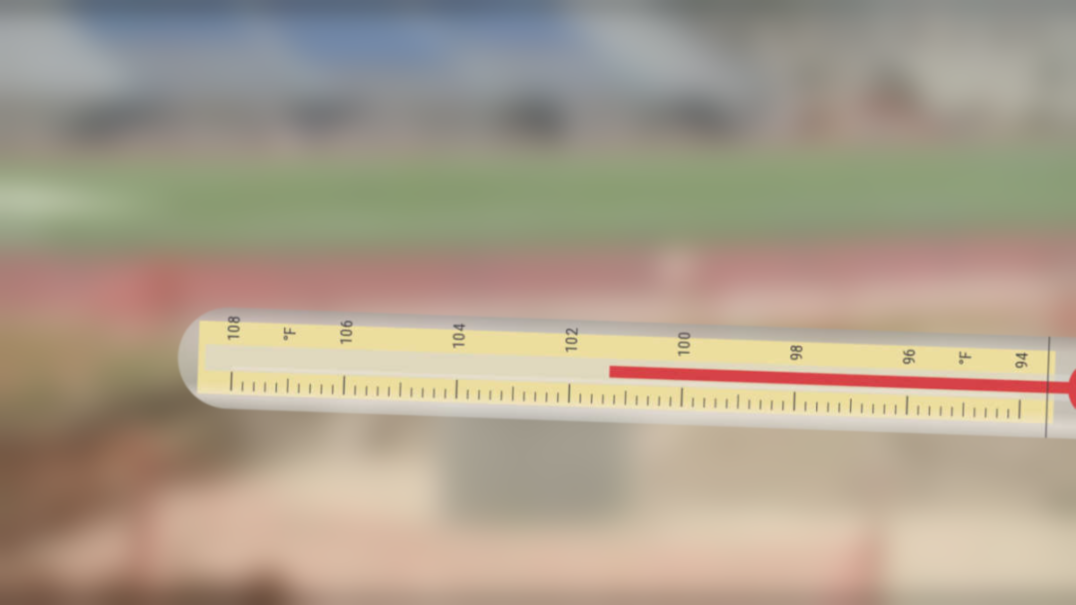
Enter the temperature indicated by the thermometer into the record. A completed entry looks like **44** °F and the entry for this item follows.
**101.3** °F
